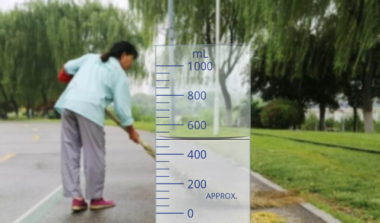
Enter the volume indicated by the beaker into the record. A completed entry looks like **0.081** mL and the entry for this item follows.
**500** mL
